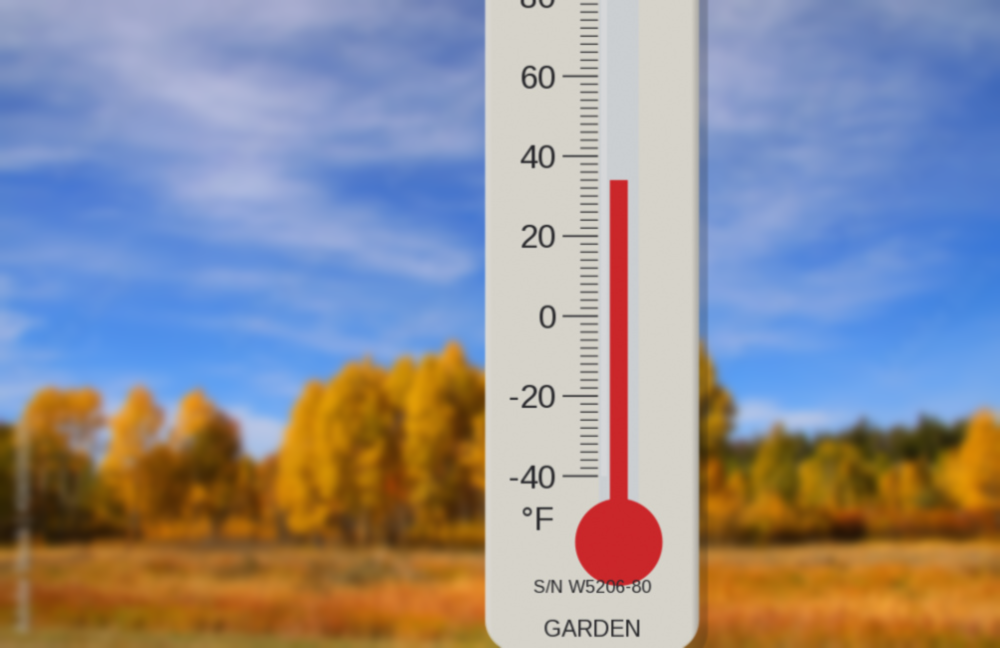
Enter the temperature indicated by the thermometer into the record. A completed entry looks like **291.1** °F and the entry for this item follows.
**34** °F
